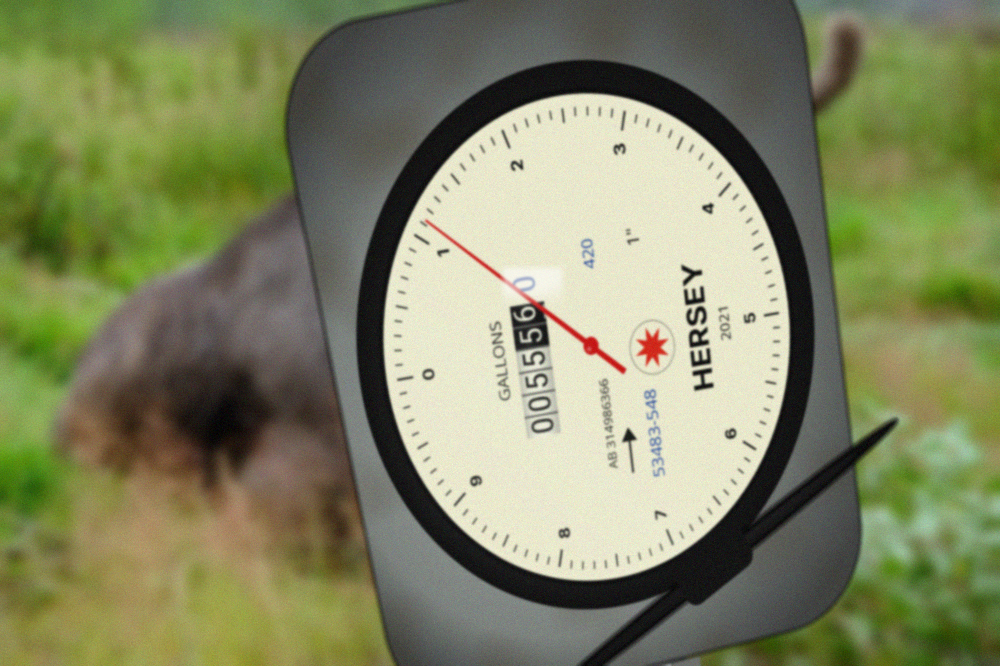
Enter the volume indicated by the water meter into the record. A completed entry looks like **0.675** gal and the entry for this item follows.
**55561.1** gal
